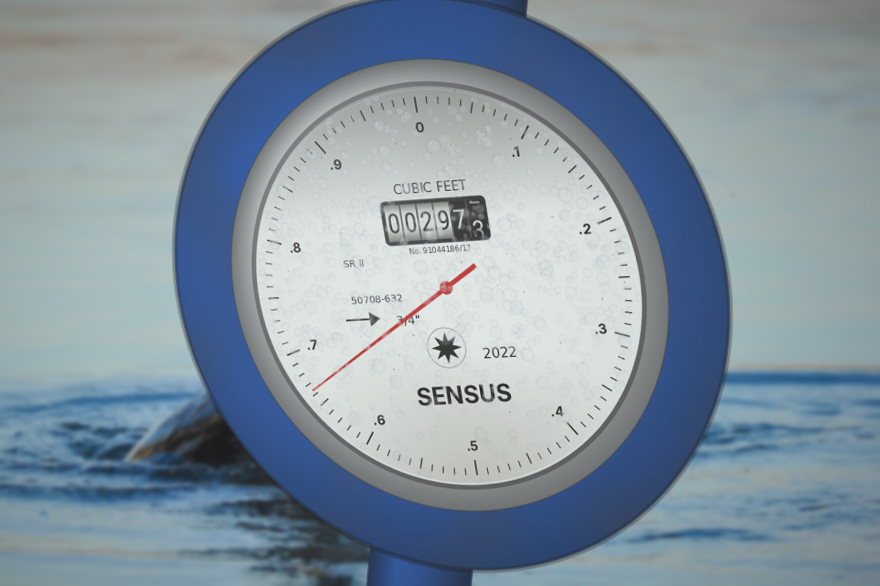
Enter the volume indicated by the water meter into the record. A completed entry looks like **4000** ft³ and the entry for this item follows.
**2972.66** ft³
